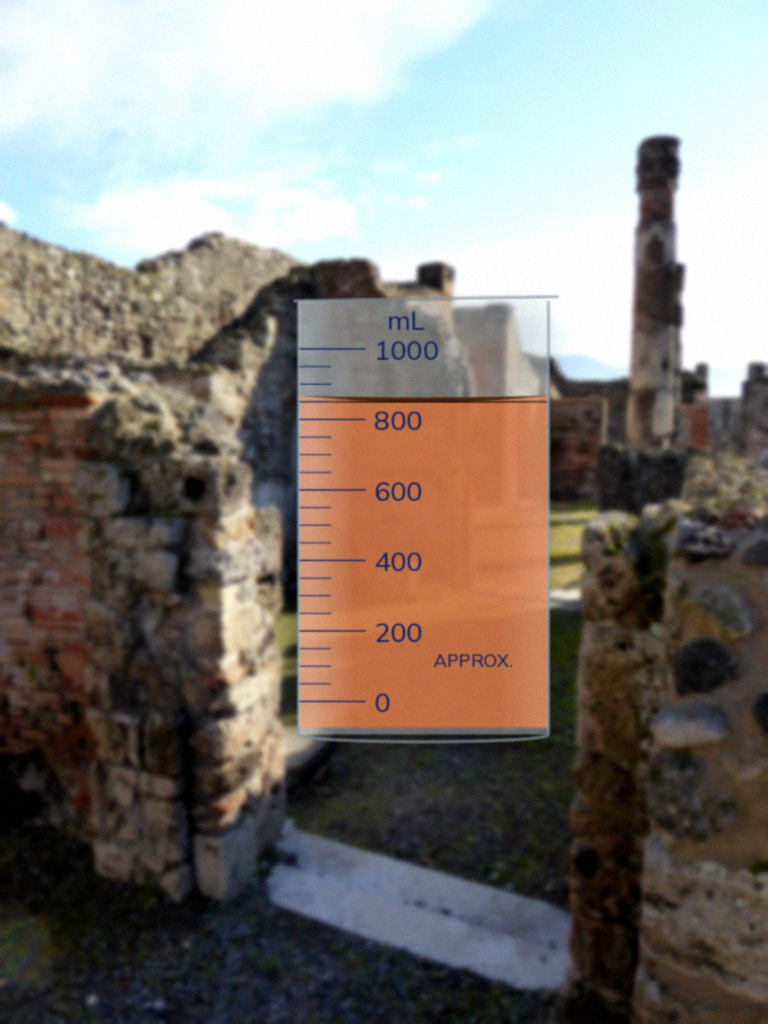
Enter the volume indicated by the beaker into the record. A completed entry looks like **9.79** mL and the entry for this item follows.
**850** mL
